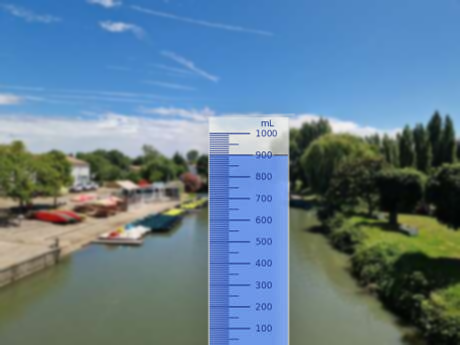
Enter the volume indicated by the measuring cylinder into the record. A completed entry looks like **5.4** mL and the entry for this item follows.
**900** mL
